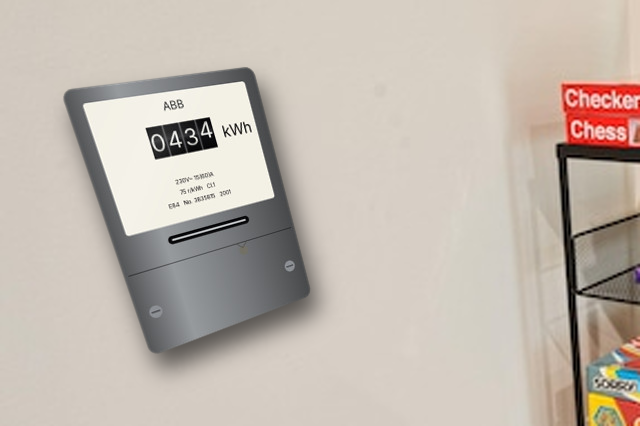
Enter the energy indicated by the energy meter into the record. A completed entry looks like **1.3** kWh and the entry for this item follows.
**434** kWh
